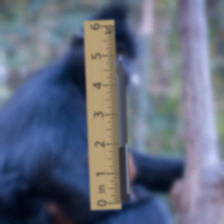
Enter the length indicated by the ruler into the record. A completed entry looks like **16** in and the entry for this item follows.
**5** in
